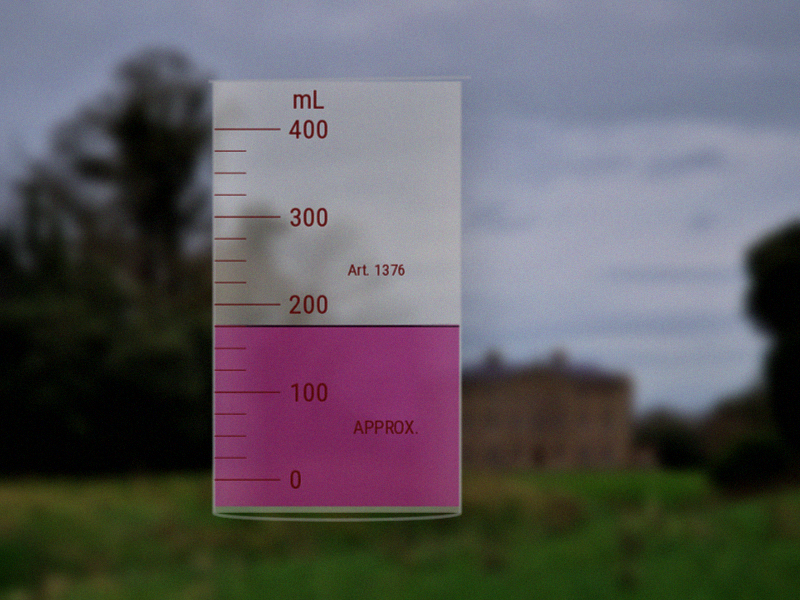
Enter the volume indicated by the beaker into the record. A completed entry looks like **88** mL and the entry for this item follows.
**175** mL
